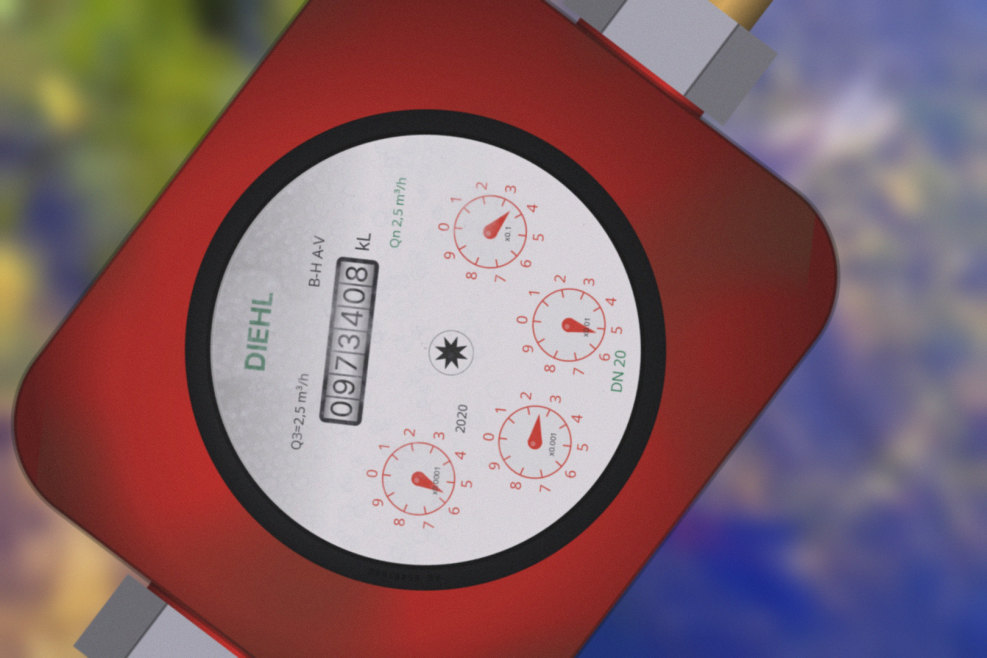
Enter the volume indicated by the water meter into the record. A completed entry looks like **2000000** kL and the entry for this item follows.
**973408.3525** kL
